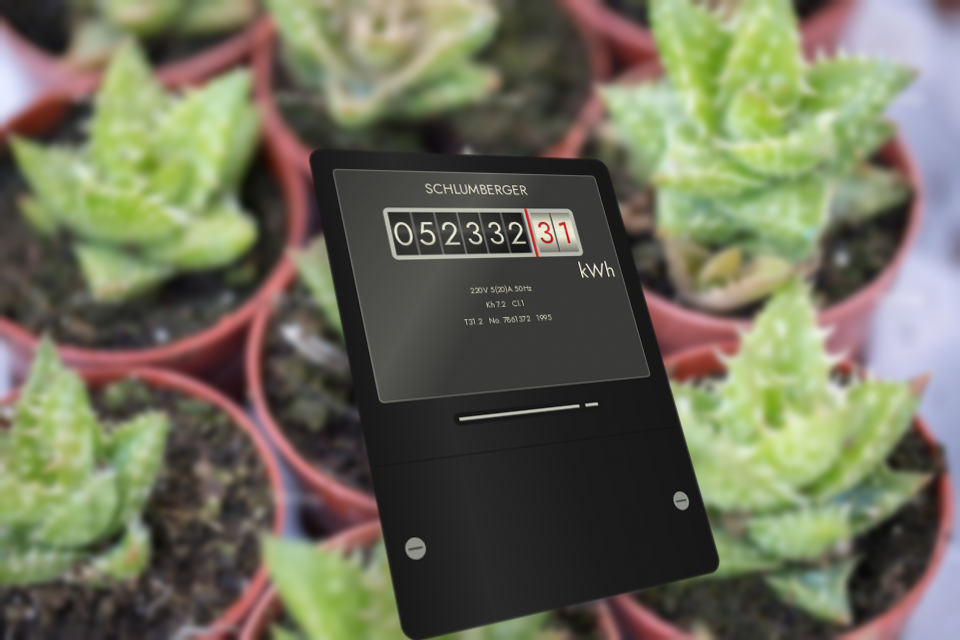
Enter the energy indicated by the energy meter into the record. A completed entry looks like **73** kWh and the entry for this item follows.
**52332.31** kWh
